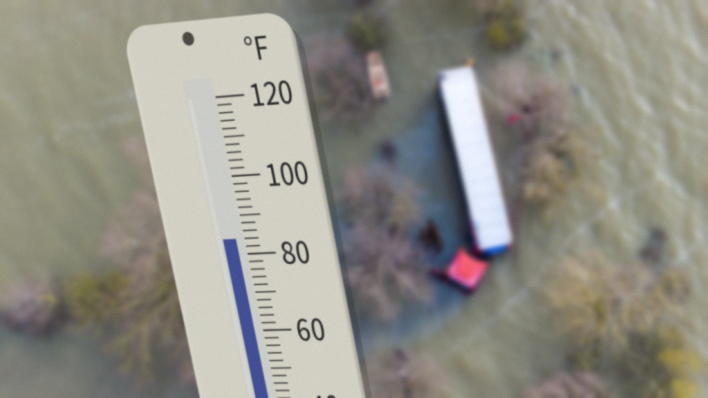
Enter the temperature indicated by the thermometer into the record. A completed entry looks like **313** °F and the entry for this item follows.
**84** °F
